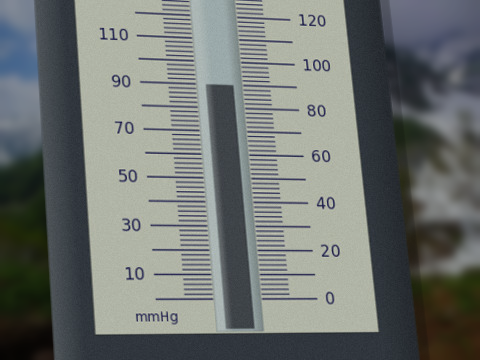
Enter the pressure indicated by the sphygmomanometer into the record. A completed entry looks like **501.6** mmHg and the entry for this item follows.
**90** mmHg
